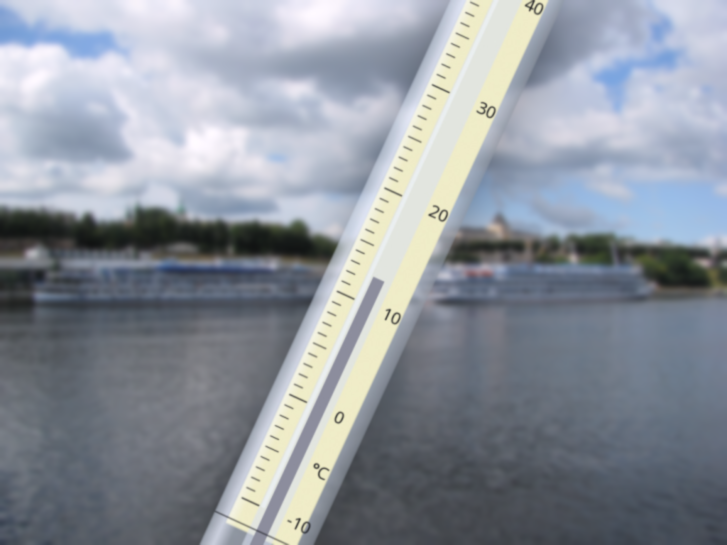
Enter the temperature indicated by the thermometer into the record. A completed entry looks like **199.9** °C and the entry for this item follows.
**12.5** °C
